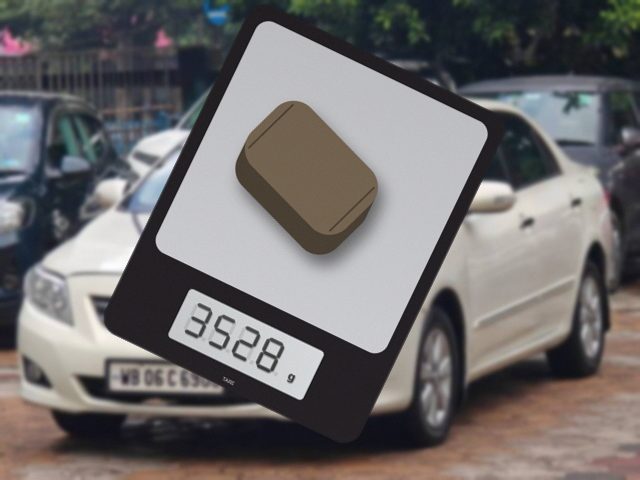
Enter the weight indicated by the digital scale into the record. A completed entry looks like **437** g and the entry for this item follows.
**3528** g
